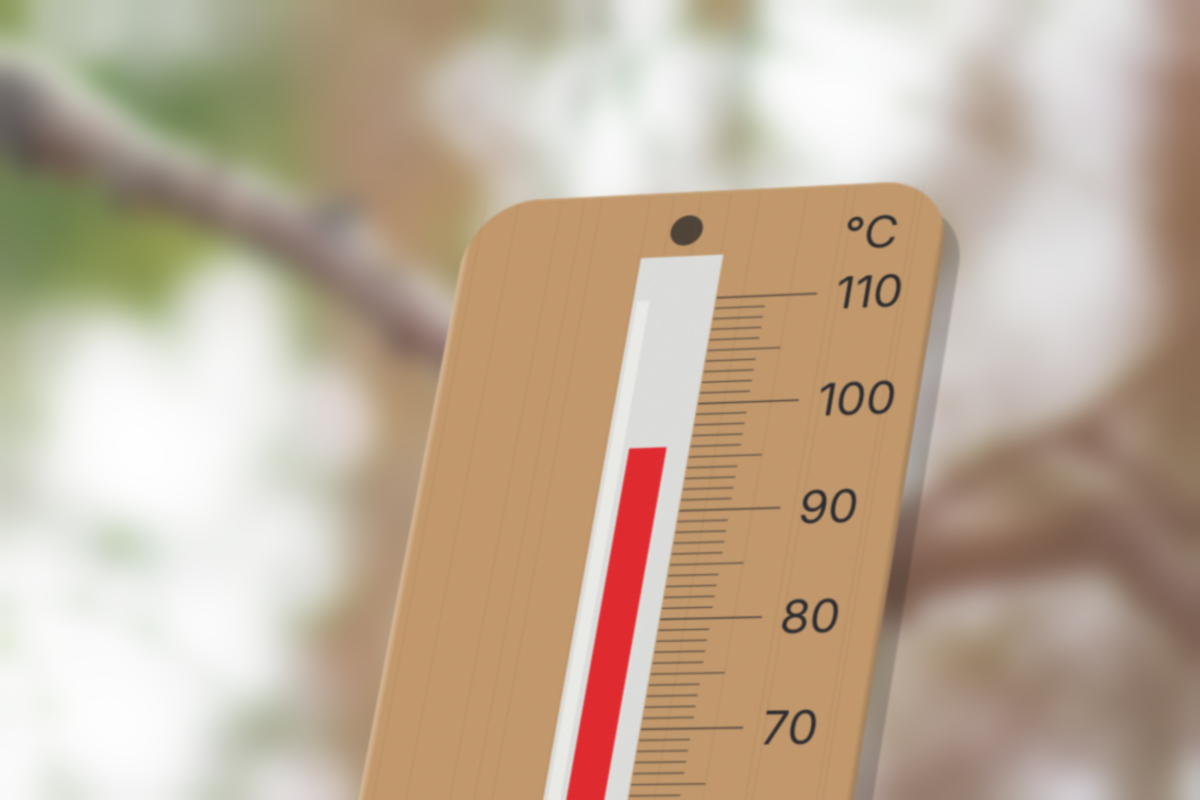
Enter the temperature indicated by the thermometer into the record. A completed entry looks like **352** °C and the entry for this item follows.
**96** °C
